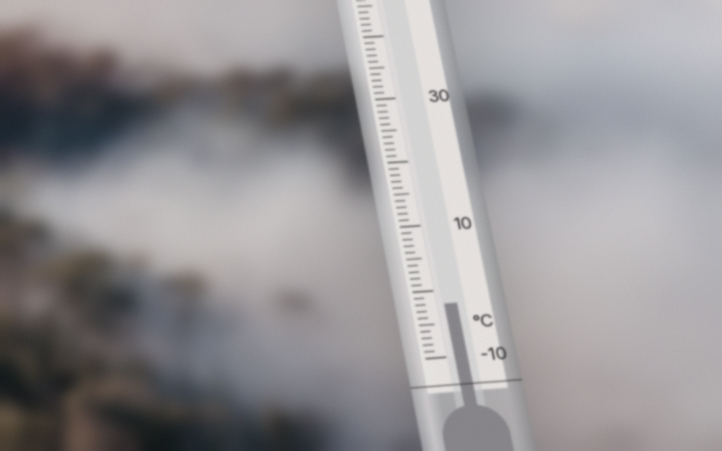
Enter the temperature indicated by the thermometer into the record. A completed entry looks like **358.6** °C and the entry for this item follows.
**-2** °C
